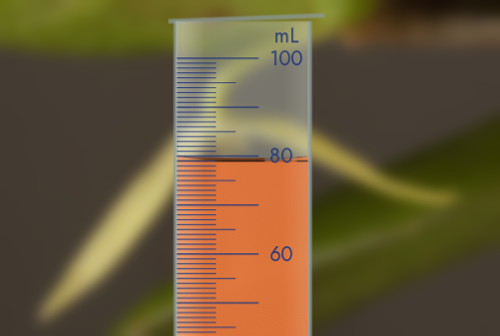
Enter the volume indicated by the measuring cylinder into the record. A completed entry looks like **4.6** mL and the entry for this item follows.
**79** mL
